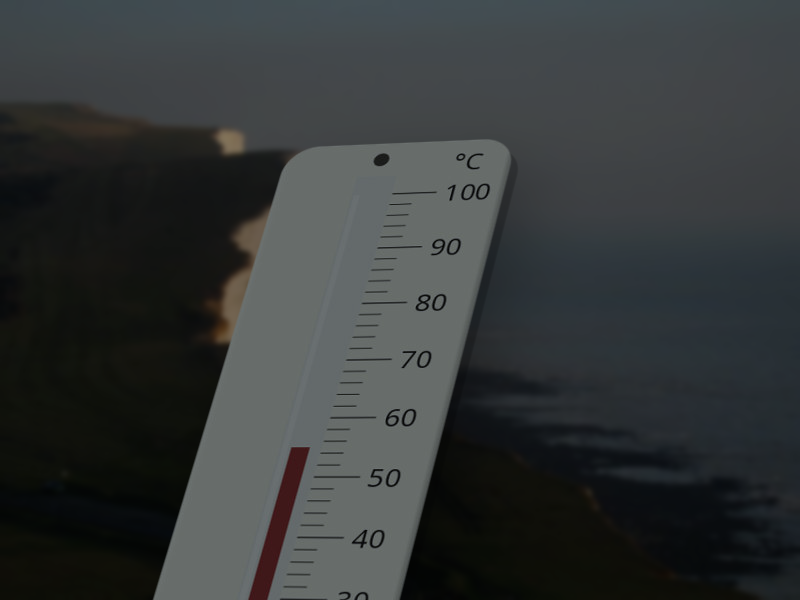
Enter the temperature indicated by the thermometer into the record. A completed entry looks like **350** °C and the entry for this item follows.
**55** °C
